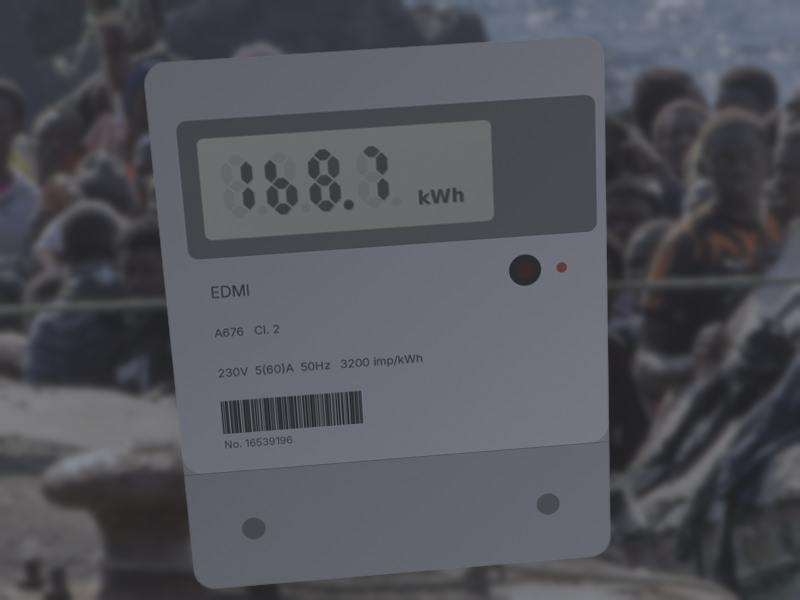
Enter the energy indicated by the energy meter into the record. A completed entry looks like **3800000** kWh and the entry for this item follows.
**168.7** kWh
